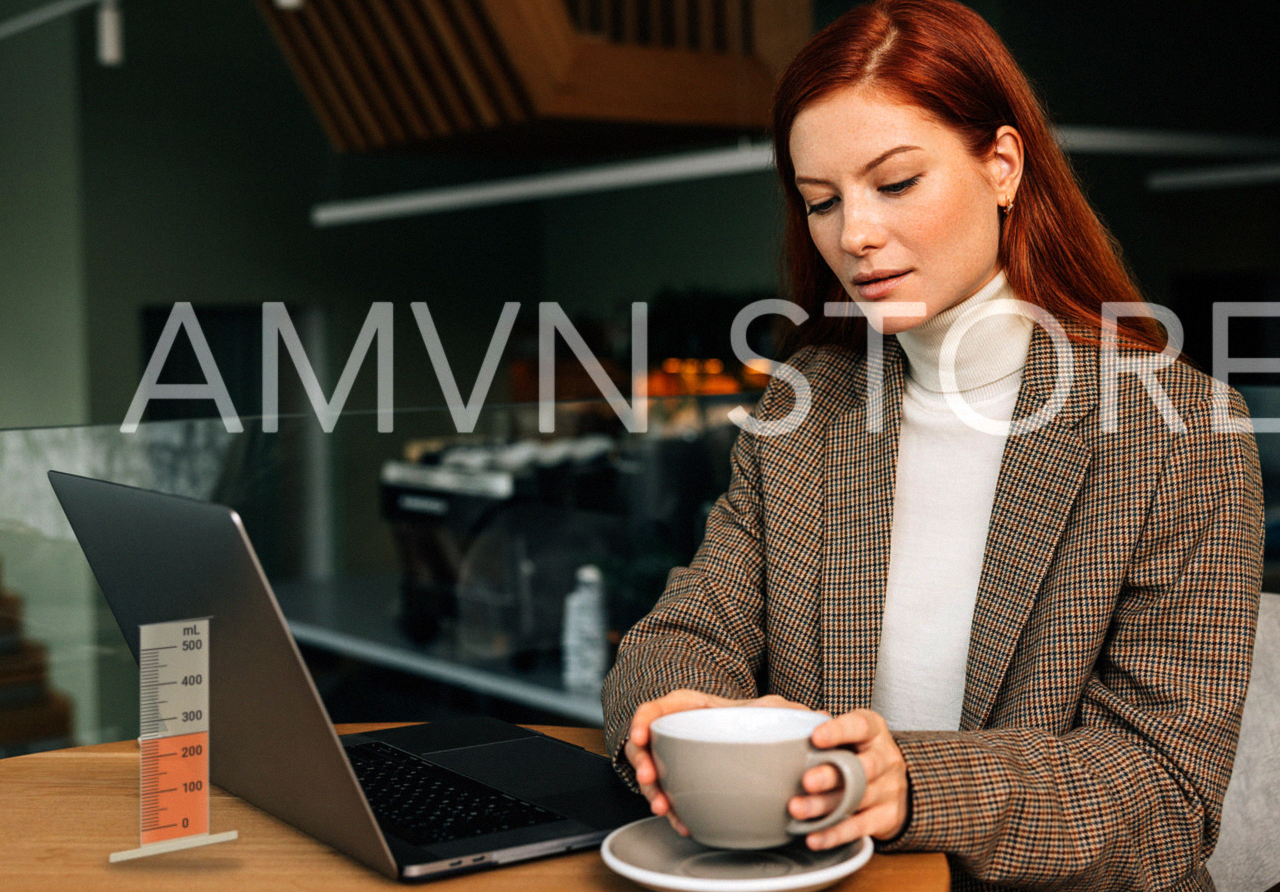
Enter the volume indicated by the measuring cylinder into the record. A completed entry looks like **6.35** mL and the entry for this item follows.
**250** mL
